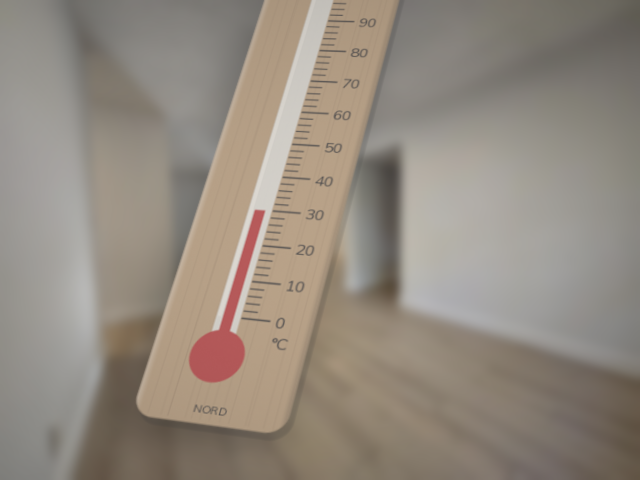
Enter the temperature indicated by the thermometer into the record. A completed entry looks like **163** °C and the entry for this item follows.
**30** °C
